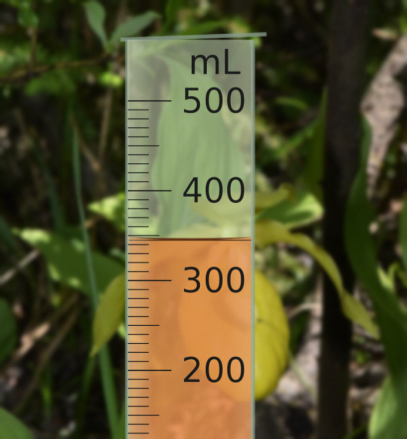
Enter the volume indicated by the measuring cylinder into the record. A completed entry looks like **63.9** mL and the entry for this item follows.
**345** mL
